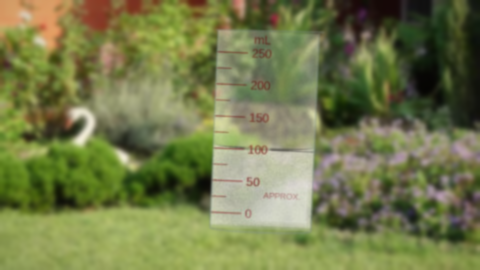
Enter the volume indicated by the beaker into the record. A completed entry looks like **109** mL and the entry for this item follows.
**100** mL
